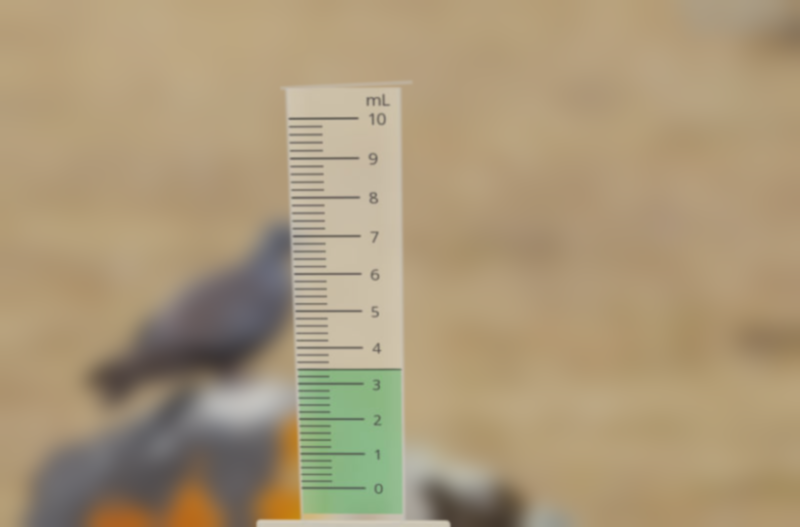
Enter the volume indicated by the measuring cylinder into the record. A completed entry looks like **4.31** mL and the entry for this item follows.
**3.4** mL
